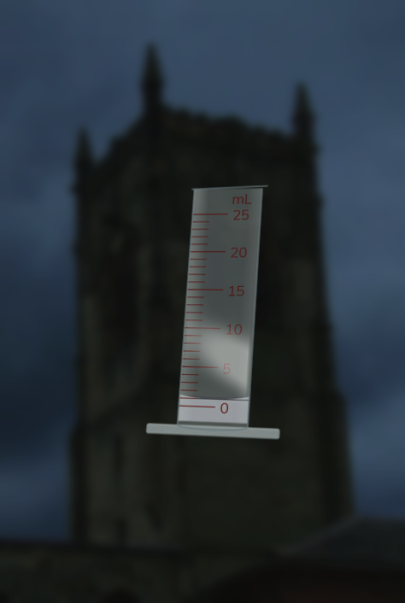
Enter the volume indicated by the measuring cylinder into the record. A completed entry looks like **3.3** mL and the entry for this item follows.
**1** mL
